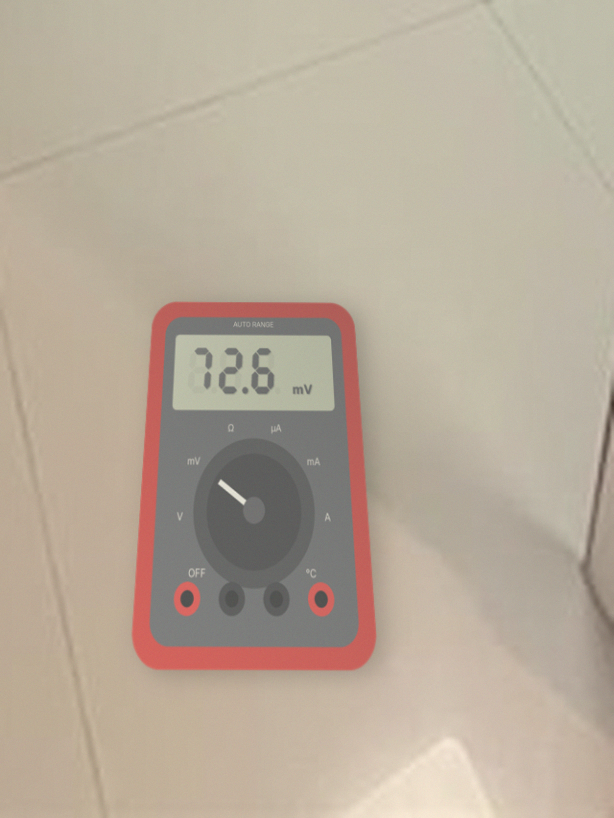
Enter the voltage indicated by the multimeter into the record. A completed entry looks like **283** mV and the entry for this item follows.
**72.6** mV
